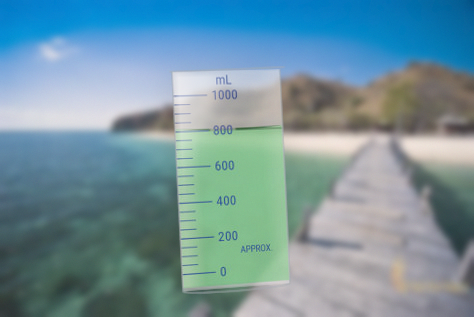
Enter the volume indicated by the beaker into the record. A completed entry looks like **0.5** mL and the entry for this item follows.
**800** mL
